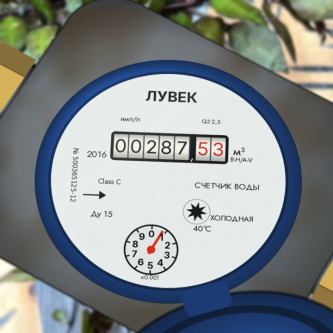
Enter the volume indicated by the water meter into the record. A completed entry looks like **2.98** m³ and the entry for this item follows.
**287.530** m³
